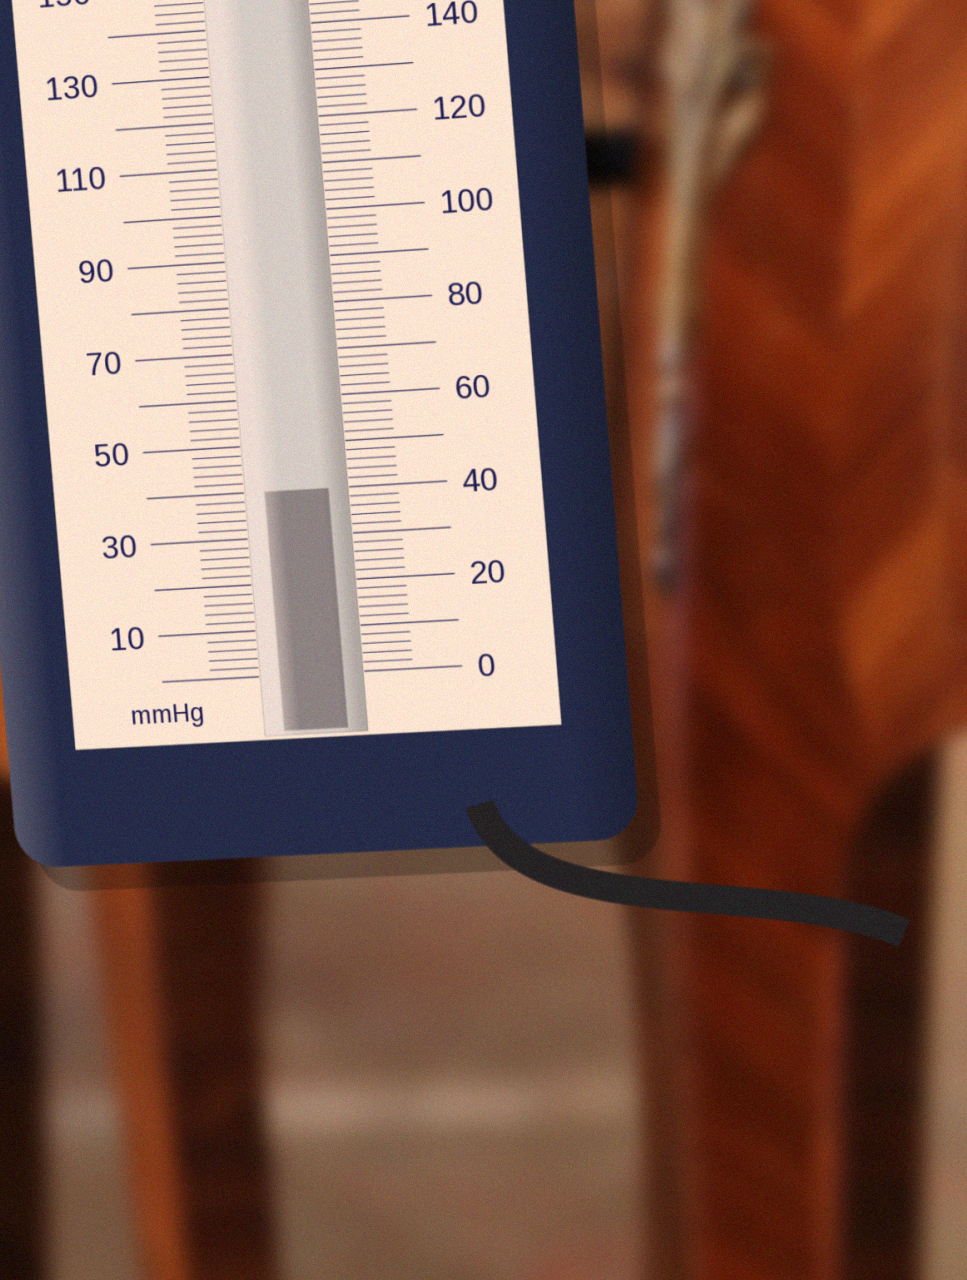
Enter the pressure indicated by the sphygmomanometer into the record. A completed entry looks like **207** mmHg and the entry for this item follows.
**40** mmHg
